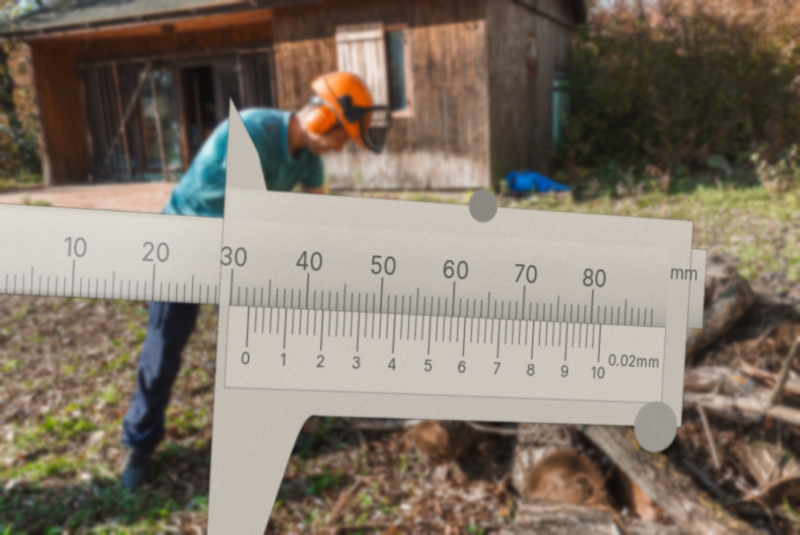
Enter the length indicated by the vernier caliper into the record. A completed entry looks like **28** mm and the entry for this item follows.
**32.4** mm
